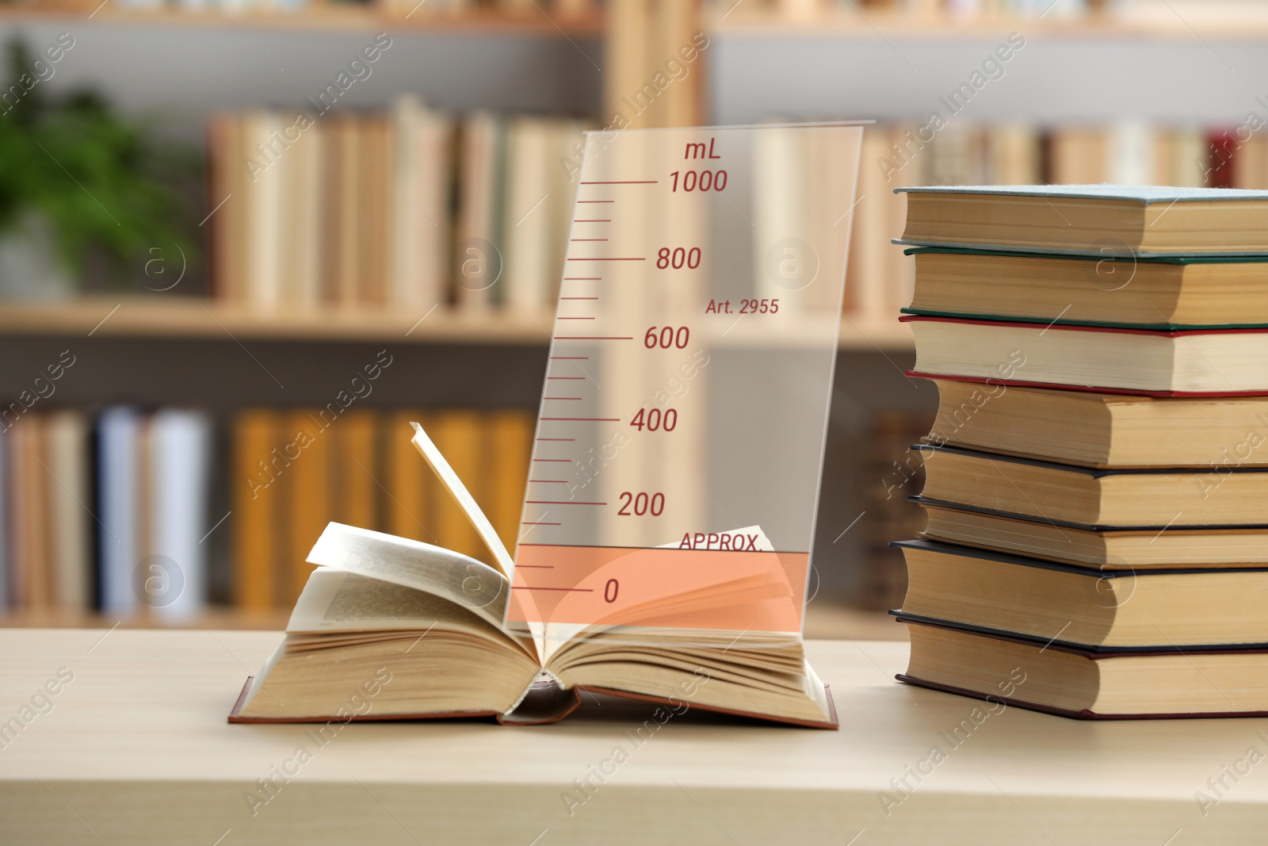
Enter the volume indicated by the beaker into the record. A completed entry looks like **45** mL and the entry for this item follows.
**100** mL
